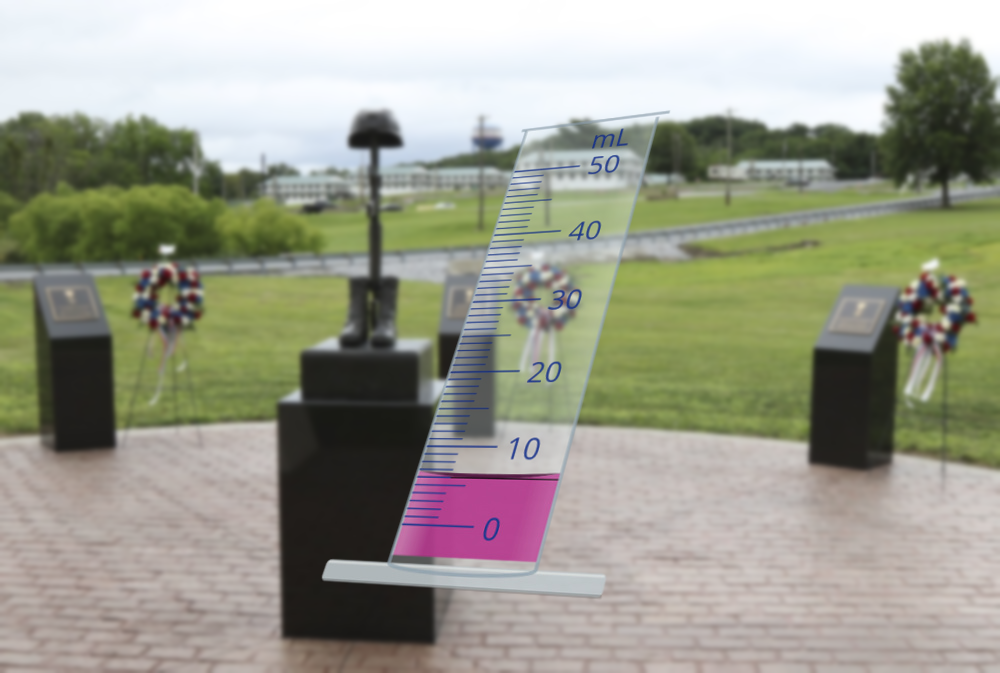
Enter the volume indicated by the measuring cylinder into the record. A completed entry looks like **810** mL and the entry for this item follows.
**6** mL
